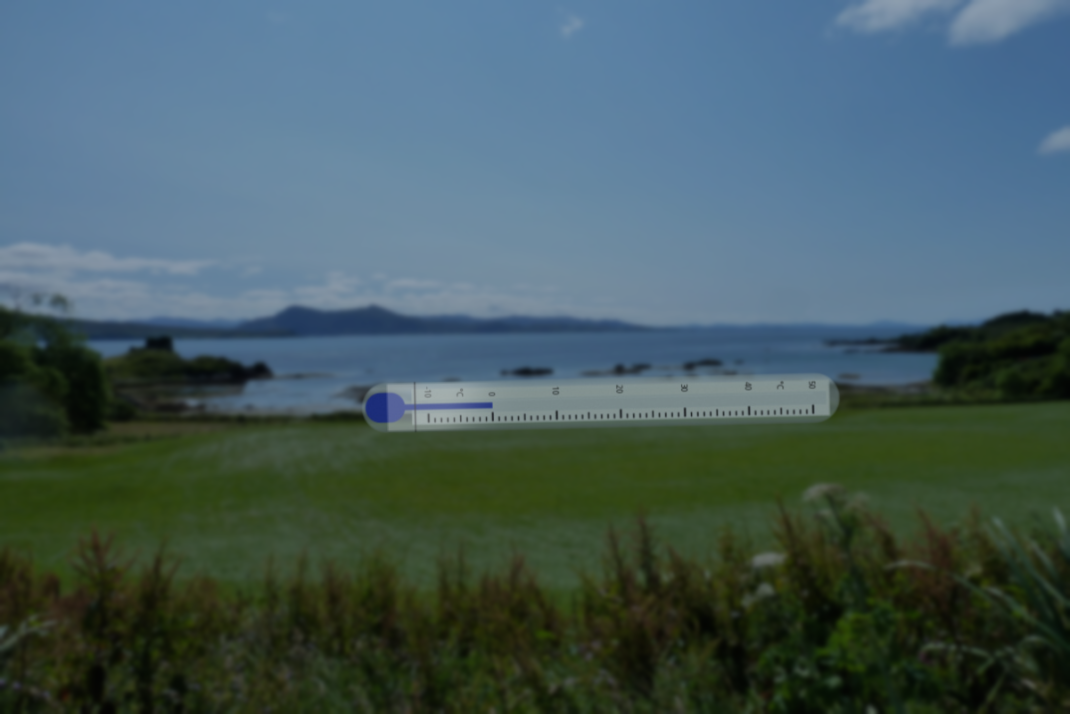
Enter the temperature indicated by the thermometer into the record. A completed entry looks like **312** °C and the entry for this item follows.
**0** °C
